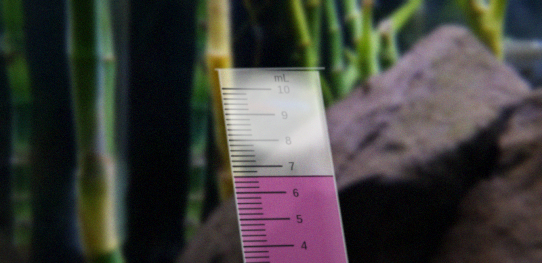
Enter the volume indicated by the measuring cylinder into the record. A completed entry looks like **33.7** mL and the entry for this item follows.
**6.6** mL
